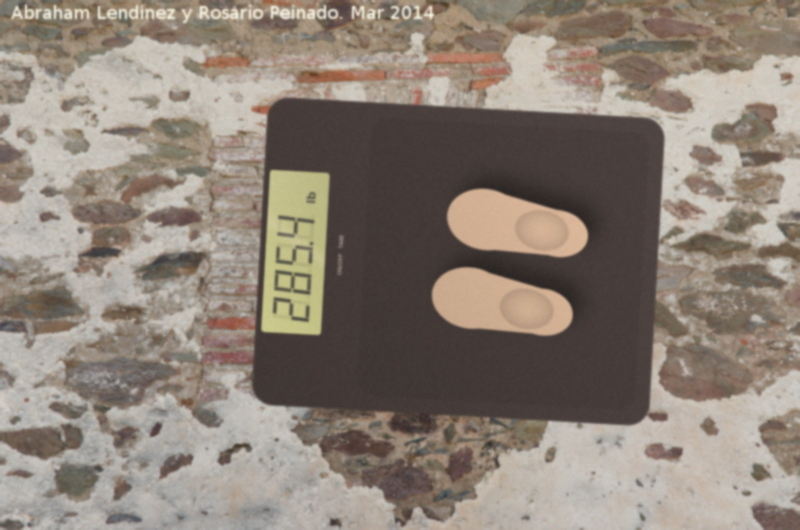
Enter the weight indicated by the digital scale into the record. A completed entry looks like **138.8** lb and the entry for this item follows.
**285.4** lb
